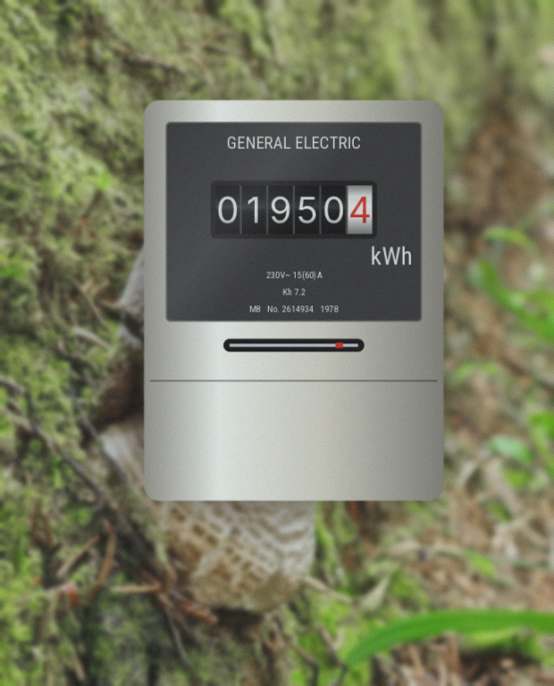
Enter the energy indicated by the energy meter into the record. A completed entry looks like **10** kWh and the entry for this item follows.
**1950.4** kWh
